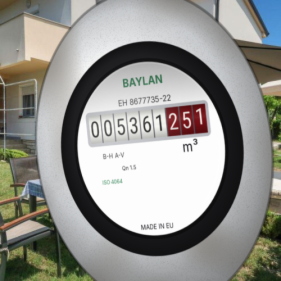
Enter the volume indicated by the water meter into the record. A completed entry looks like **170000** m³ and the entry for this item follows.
**5361.251** m³
